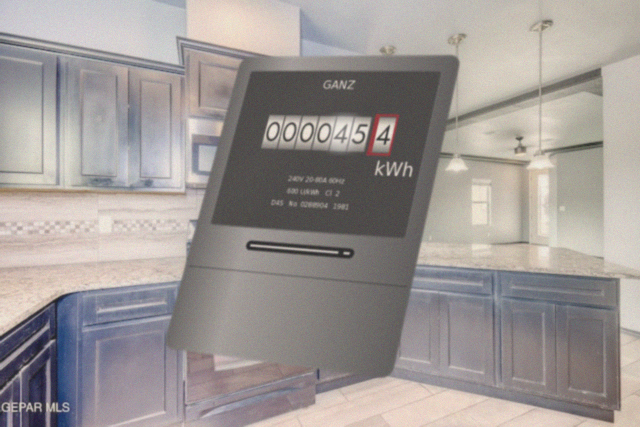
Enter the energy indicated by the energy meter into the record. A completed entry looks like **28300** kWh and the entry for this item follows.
**45.4** kWh
